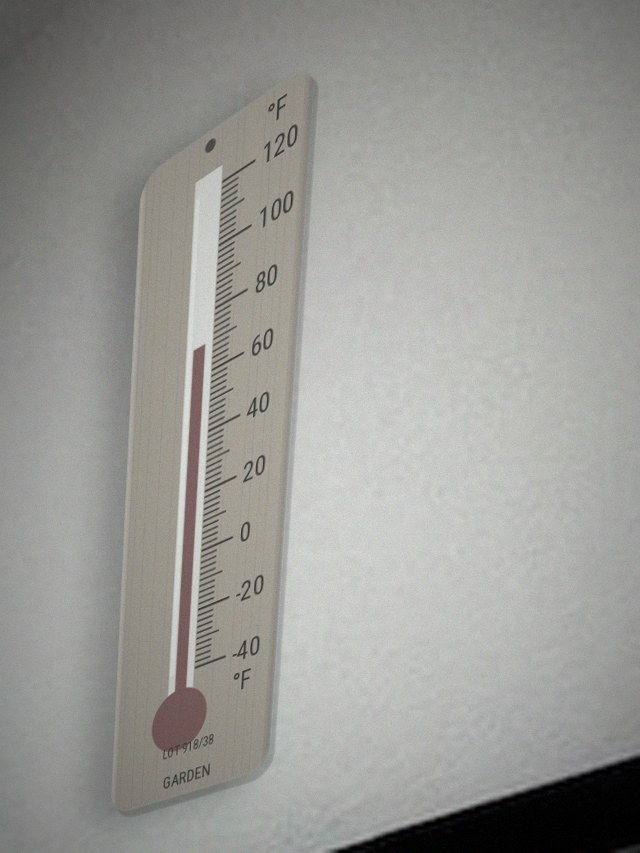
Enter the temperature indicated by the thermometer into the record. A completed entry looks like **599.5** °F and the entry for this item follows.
**70** °F
